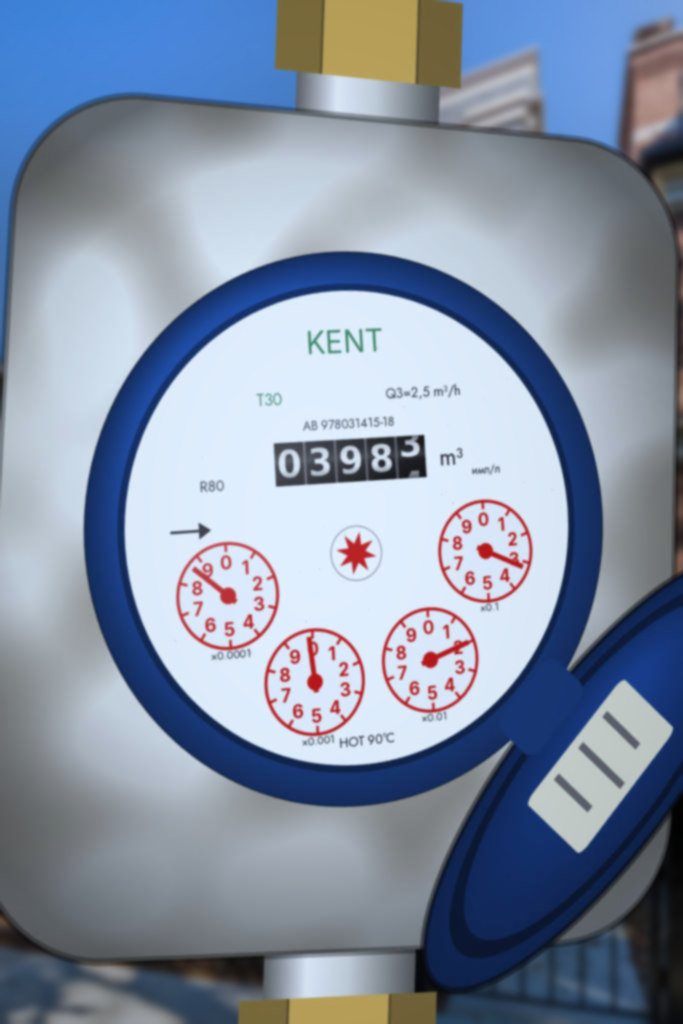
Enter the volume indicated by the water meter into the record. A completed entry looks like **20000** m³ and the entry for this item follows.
**3983.3198** m³
